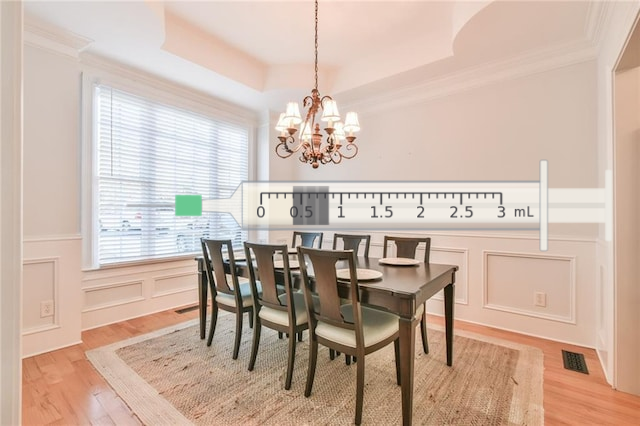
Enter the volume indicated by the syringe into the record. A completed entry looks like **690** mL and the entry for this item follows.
**0.4** mL
